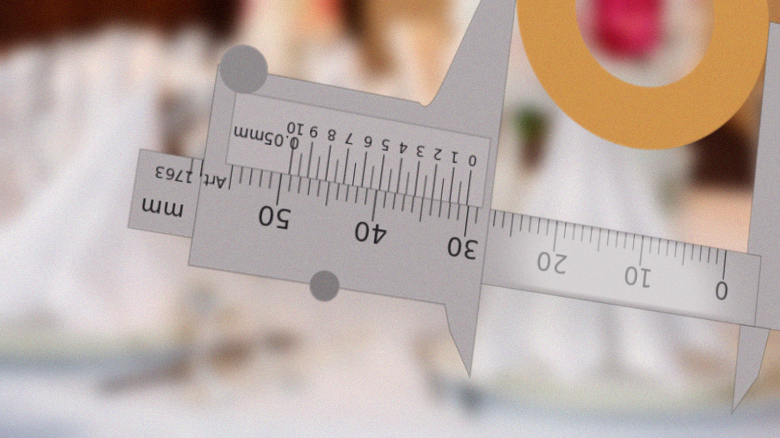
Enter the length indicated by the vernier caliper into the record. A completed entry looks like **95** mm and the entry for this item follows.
**30.2** mm
